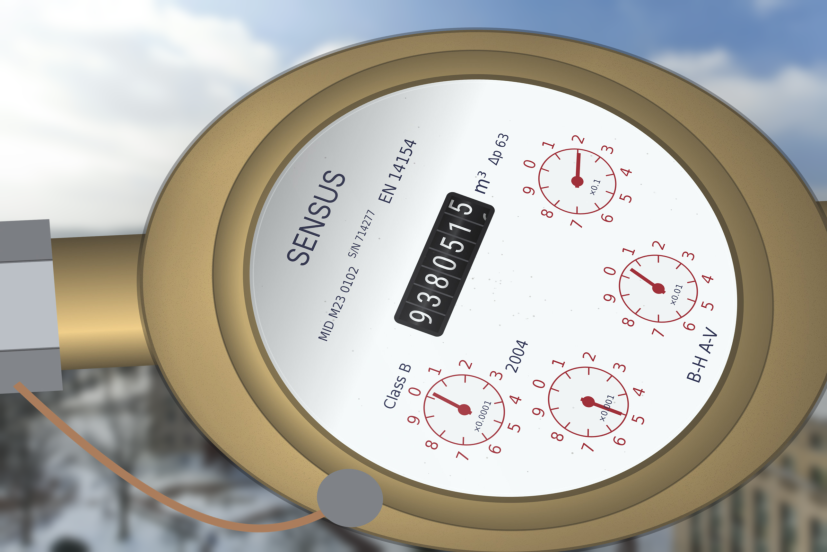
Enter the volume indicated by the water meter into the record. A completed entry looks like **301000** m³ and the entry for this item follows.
**9380515.2050** m³
